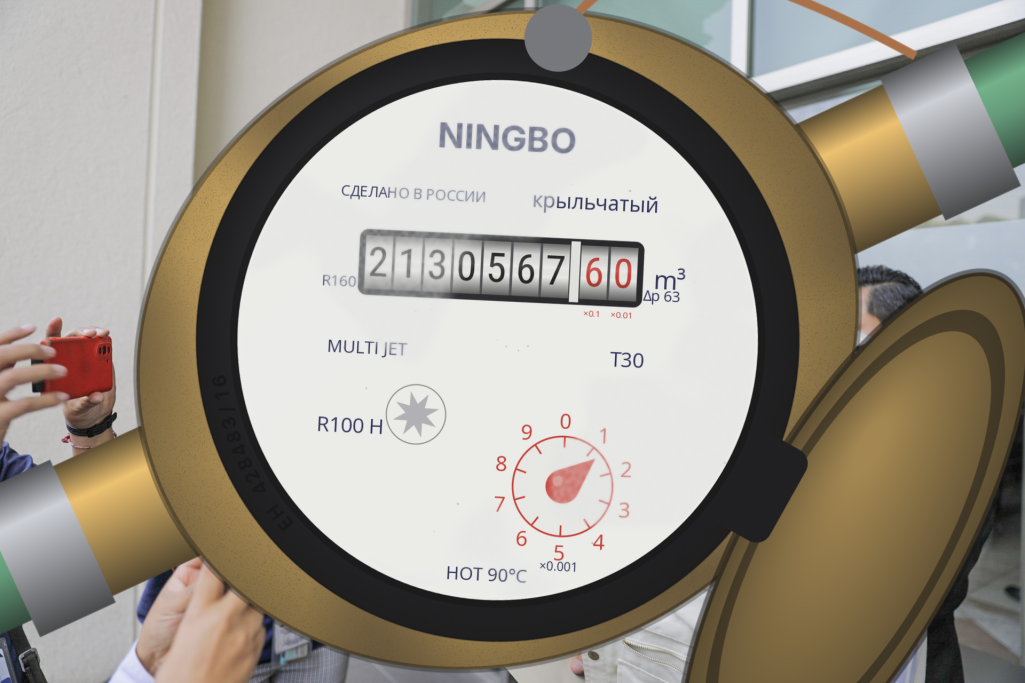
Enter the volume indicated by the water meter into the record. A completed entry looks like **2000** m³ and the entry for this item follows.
**2130567.601** m³
